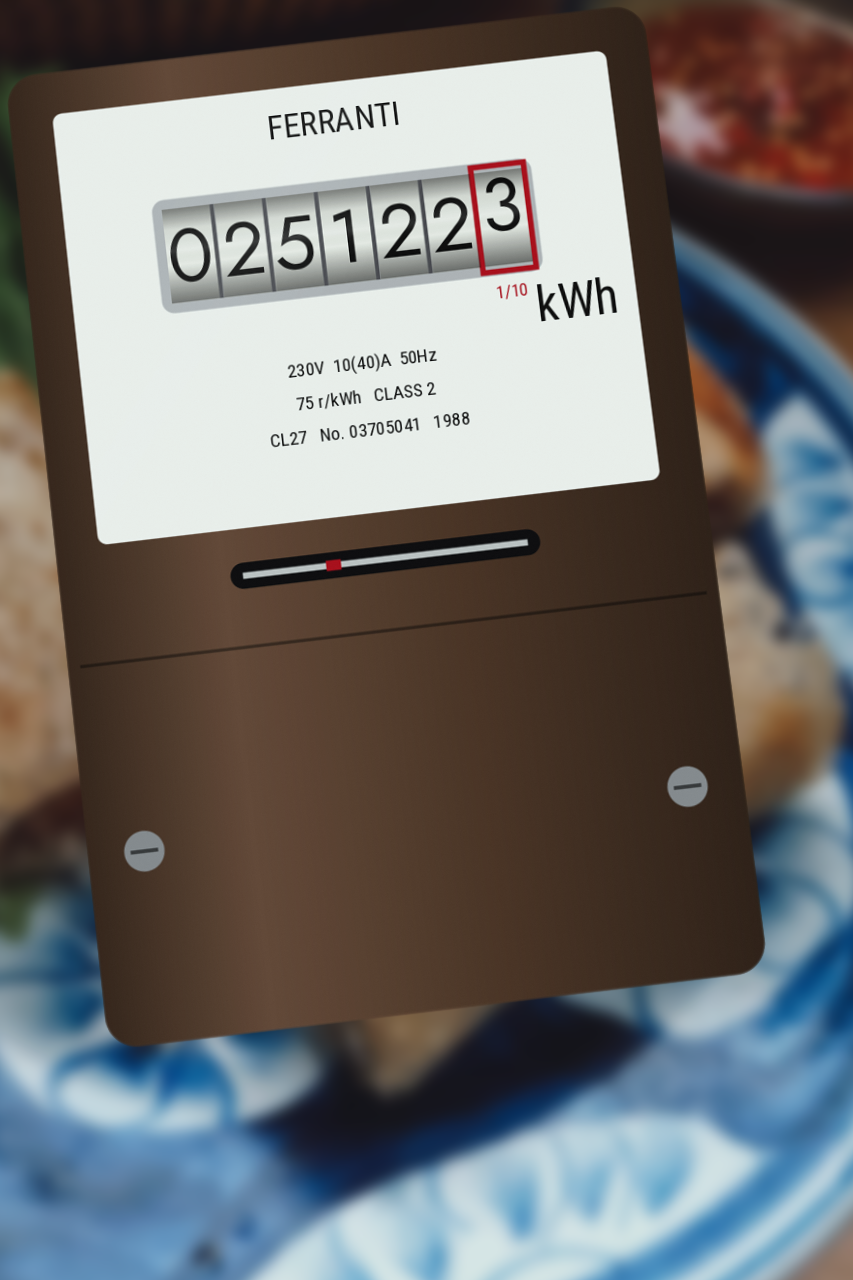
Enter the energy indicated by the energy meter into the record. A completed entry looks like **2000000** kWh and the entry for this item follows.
**25122.3** kWh
